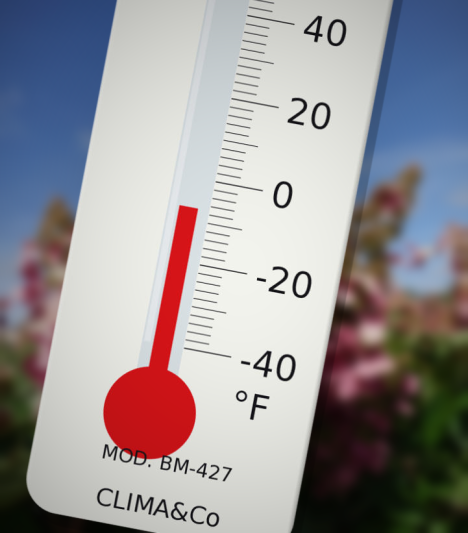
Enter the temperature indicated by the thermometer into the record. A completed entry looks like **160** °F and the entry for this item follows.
**-7** °F
